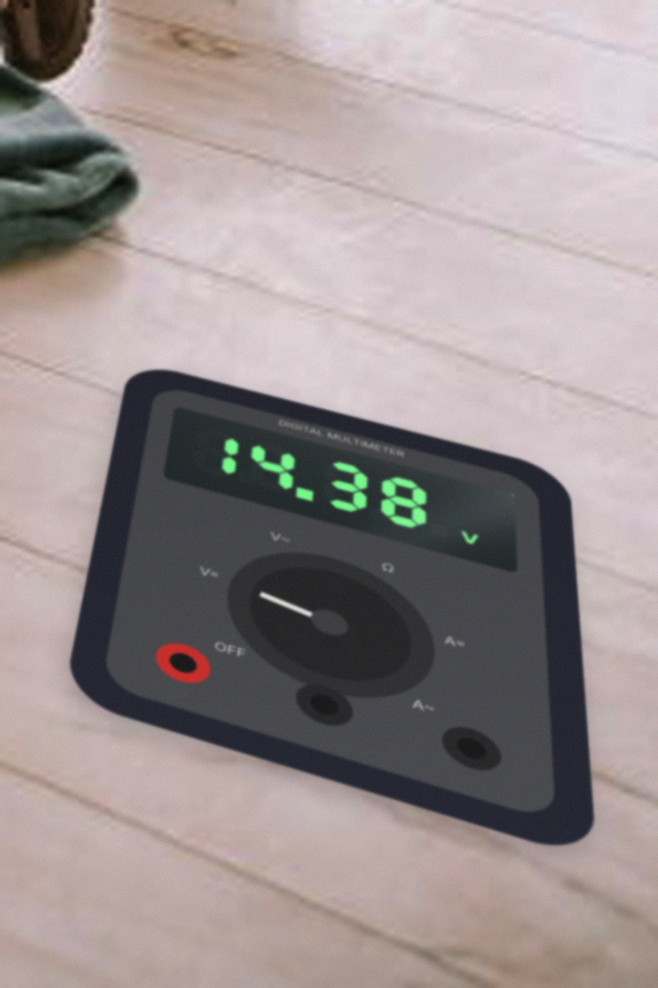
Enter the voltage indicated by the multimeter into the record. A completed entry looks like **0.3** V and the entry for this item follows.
**14.38** V
